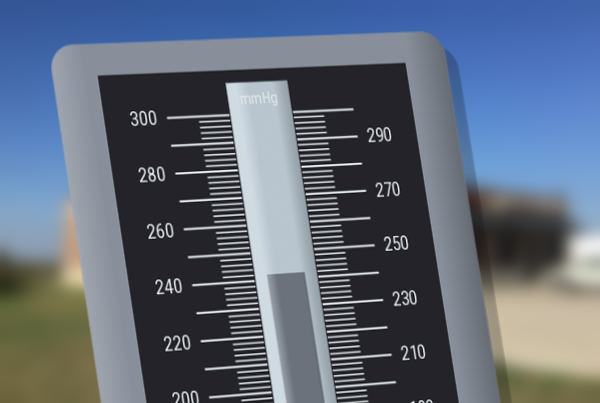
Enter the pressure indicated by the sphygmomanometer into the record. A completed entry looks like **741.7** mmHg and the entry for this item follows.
**242** mmHg
